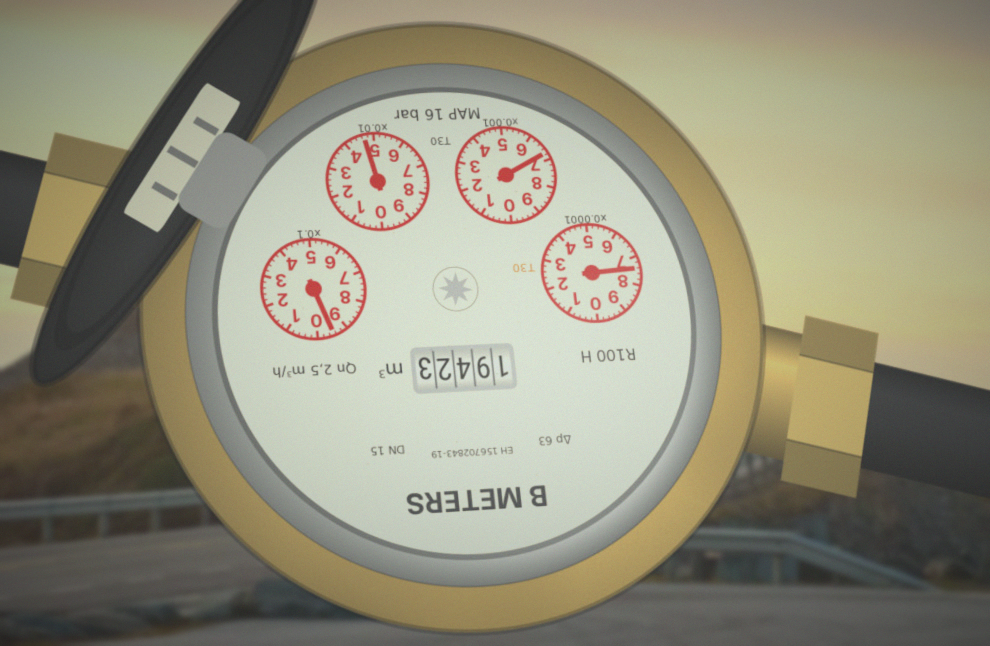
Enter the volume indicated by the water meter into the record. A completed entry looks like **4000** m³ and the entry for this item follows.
**19422.9467** m³
